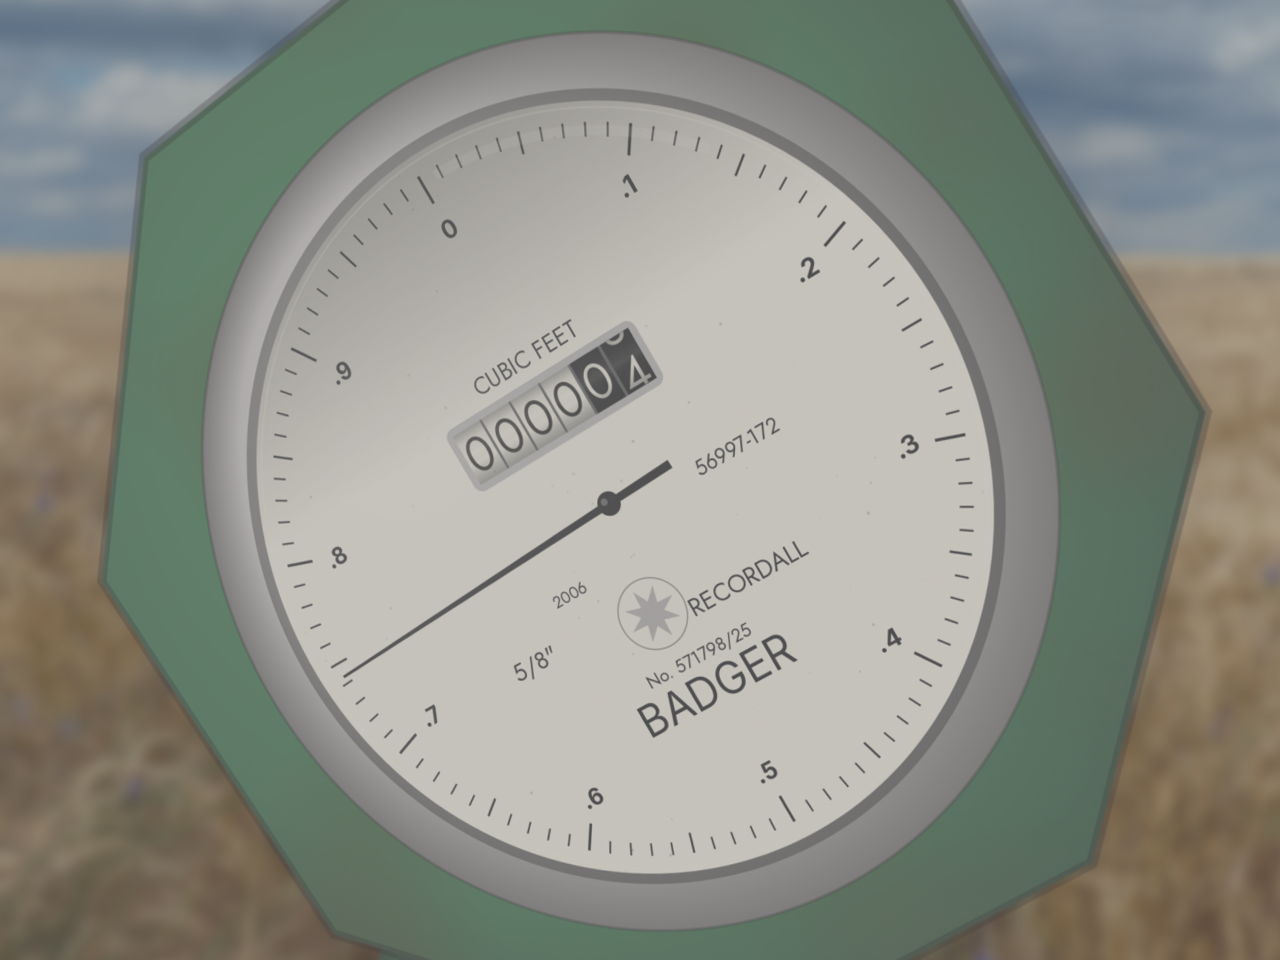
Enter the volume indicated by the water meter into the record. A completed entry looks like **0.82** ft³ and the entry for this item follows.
**3.74** ft³
